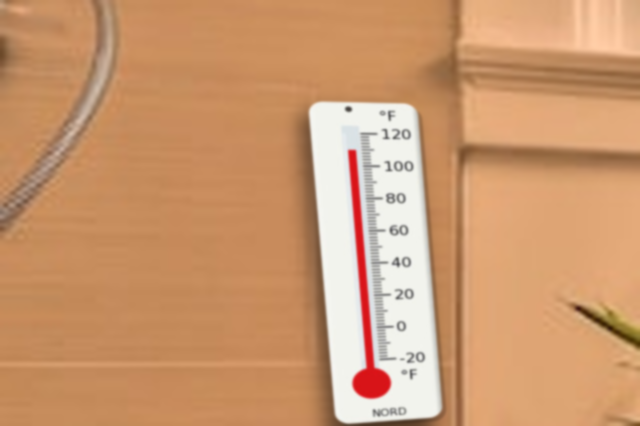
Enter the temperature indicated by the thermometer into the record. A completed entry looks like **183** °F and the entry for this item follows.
**110** °F
